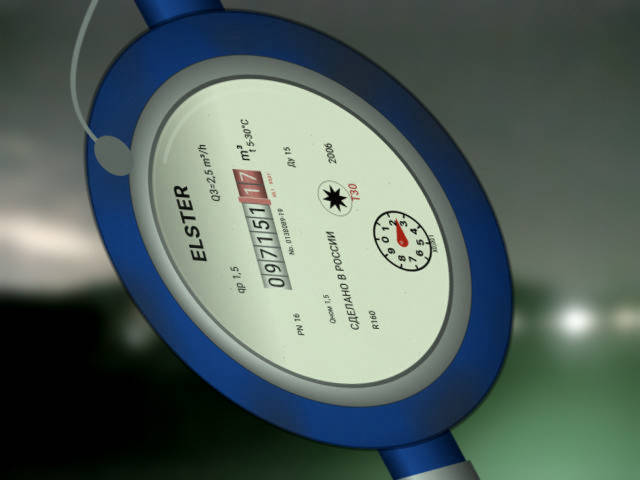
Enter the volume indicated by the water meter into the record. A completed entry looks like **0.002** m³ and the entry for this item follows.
**97151.172** m³
